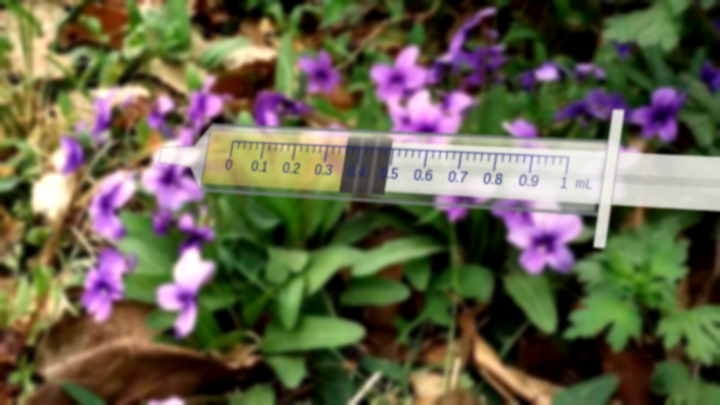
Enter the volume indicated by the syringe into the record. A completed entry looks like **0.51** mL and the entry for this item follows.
**0.36** mL
